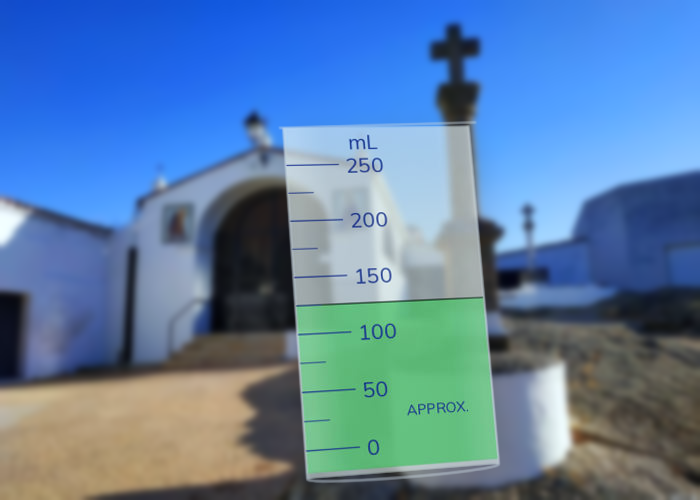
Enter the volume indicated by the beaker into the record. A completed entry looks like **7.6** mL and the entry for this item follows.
**125** mL
